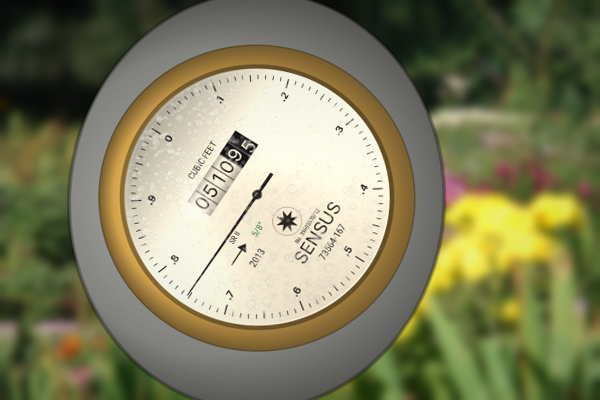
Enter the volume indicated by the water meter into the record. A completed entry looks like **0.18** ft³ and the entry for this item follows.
**51094.75** ft³
